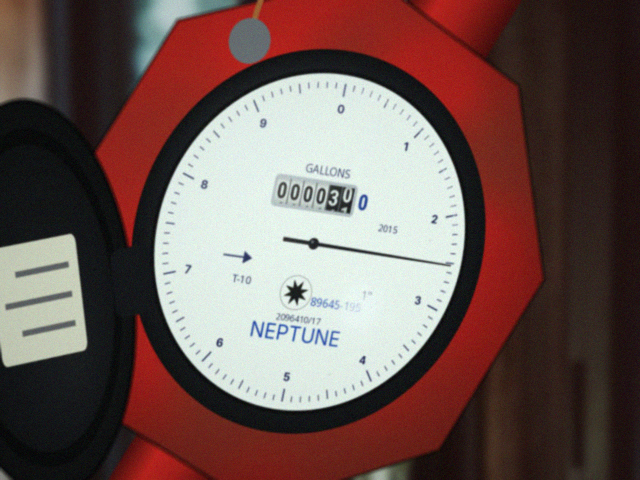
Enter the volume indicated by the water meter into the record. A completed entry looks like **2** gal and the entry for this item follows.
**302.5** gal
